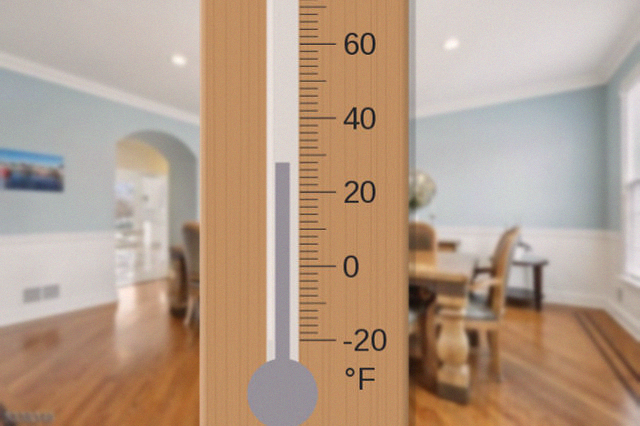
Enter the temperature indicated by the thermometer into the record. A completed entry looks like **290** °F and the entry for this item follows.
**28** °F
